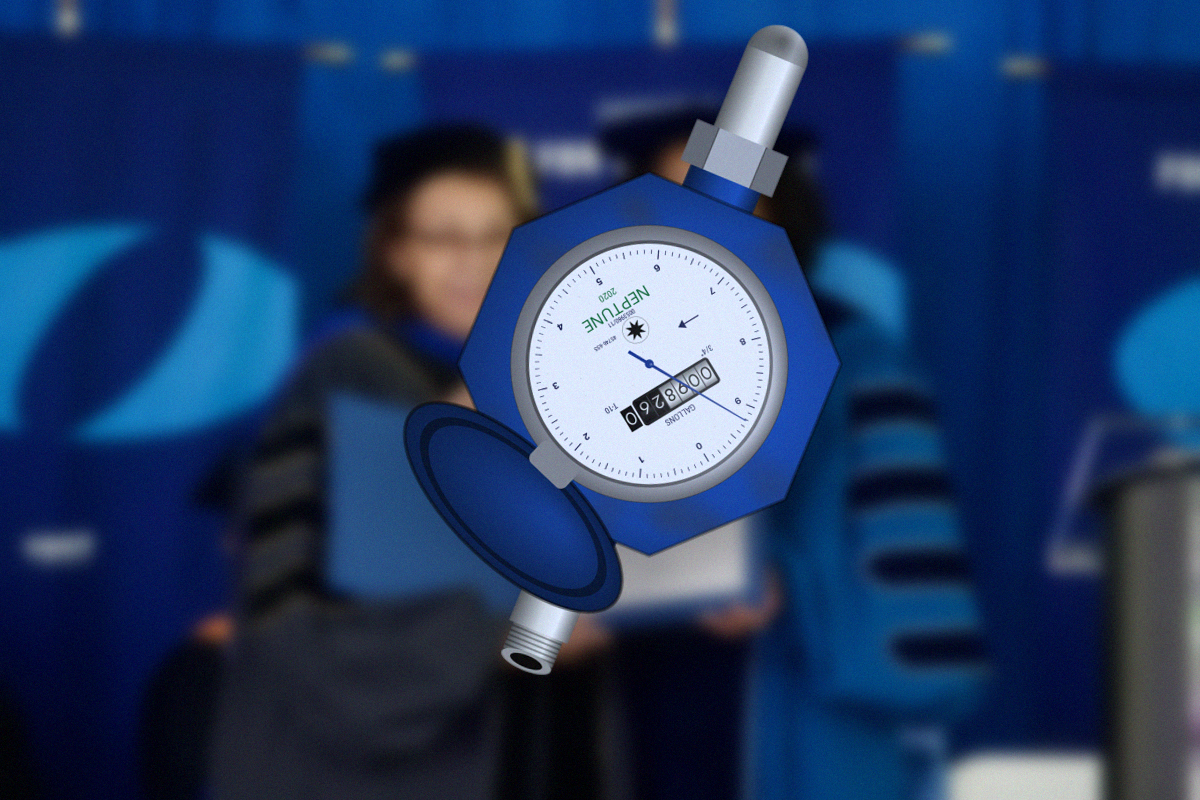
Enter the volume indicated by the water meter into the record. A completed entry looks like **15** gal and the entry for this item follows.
**98259.2** gal
